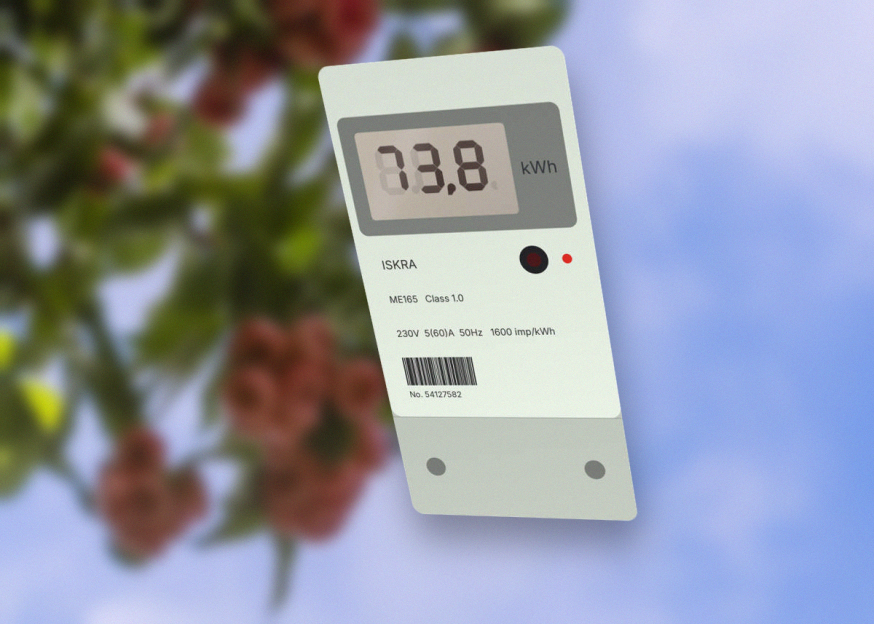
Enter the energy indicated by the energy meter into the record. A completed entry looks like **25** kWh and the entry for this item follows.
**73.8** kWh
